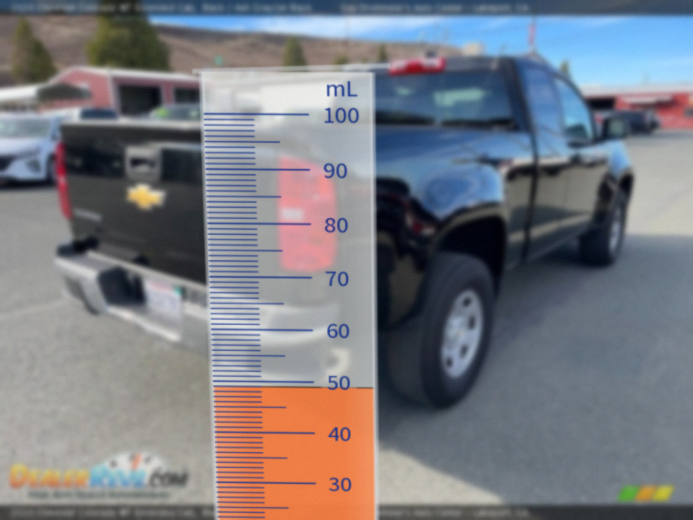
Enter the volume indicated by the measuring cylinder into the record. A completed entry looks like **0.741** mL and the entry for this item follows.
**49** mL
